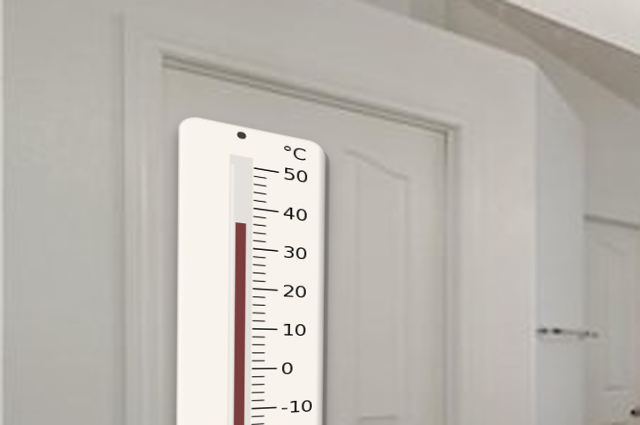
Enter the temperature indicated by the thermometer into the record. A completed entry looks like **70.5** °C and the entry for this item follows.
**36** °C
